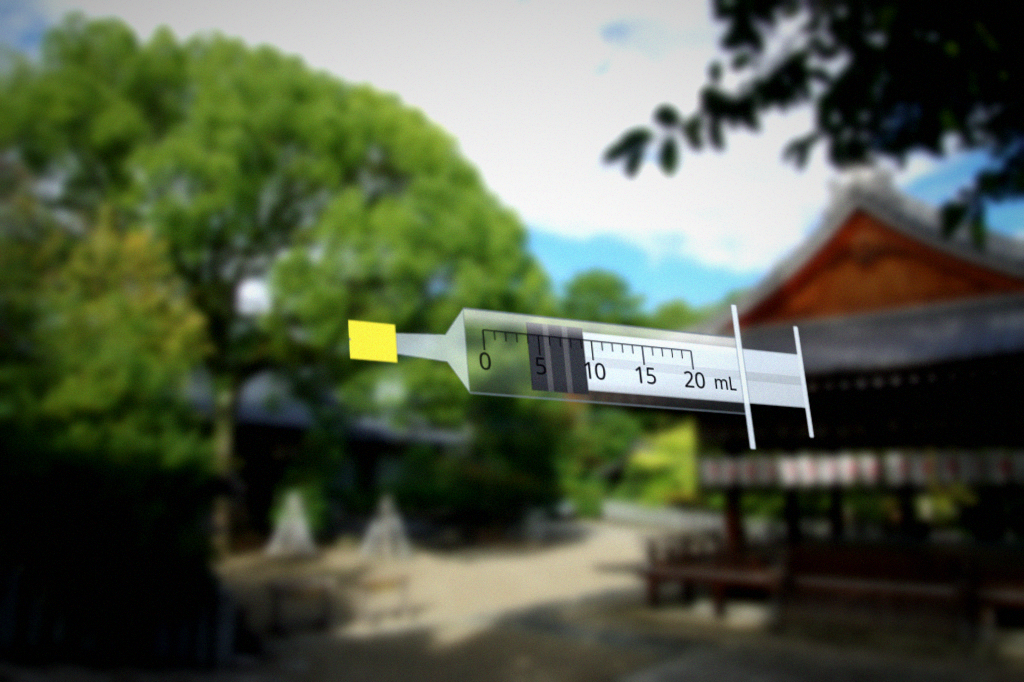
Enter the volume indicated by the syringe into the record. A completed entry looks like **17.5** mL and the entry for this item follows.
**4** mL
